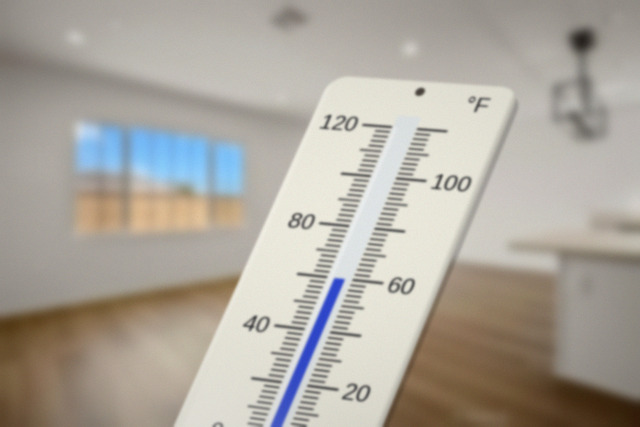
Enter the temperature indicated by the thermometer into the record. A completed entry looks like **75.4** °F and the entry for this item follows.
**60** °F
